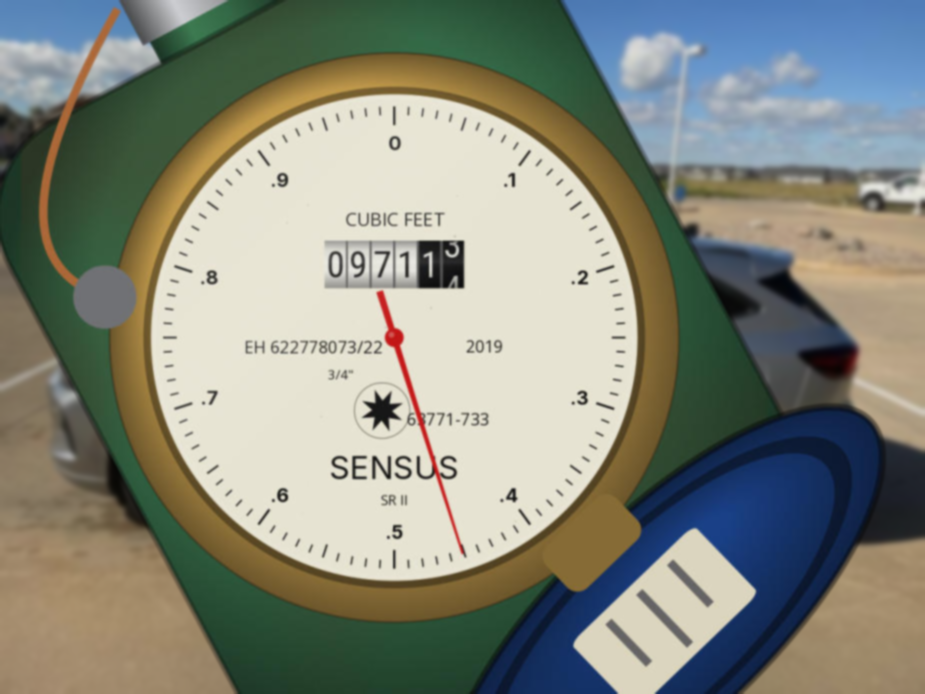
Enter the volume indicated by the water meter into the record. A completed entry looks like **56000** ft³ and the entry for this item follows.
**97113.45** ft³
